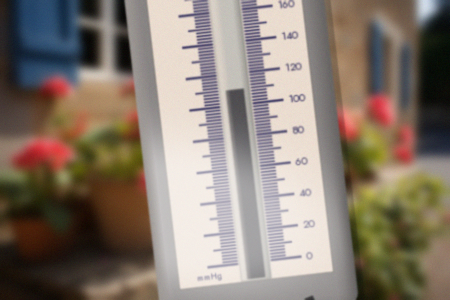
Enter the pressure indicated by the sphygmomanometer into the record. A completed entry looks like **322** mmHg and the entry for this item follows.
**110** mmHg
